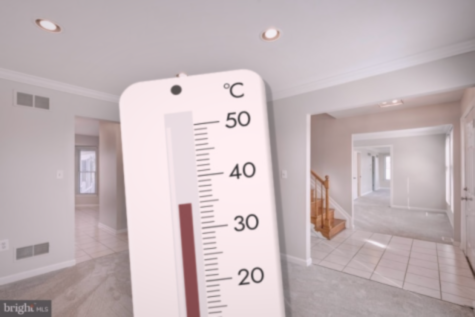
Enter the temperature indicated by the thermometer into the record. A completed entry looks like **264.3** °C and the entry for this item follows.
**35** °C
